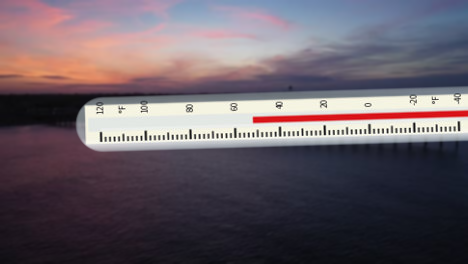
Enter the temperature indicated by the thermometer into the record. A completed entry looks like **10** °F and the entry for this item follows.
**52** °F
